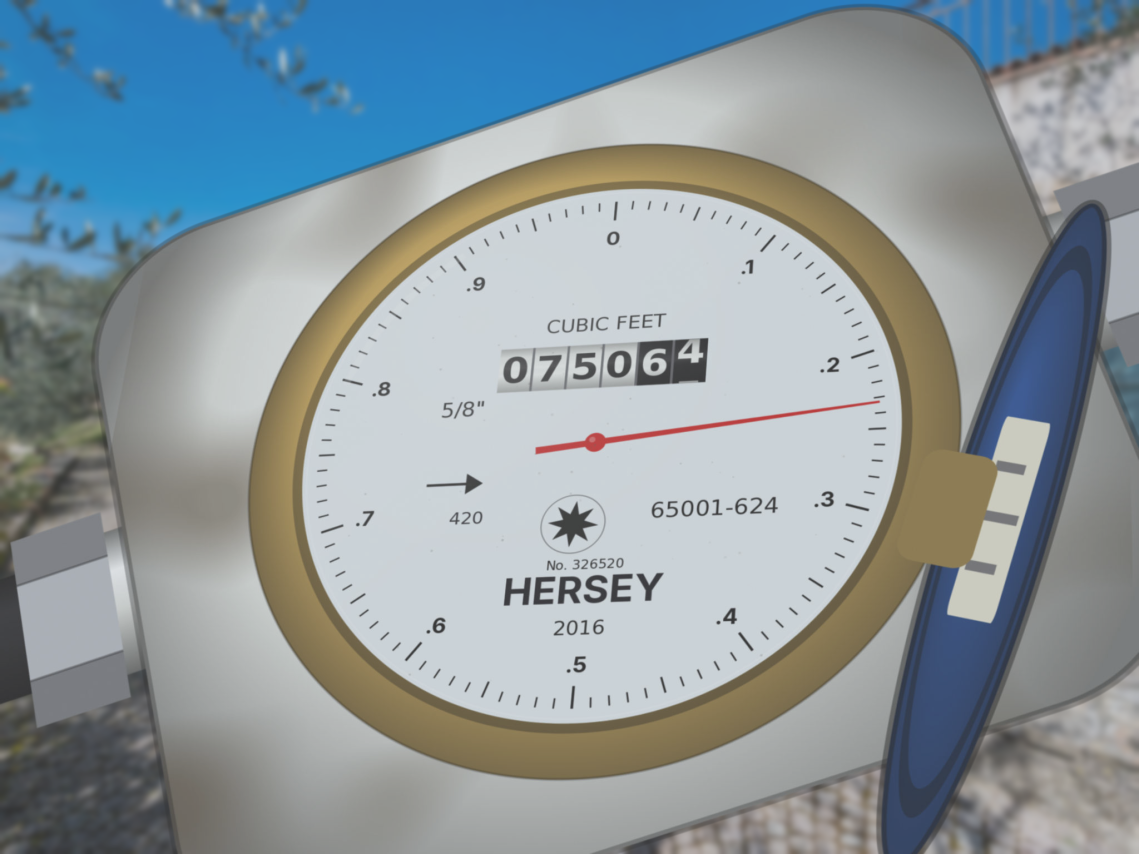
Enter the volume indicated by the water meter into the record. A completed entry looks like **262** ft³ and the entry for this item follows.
**75064.23** ft³
